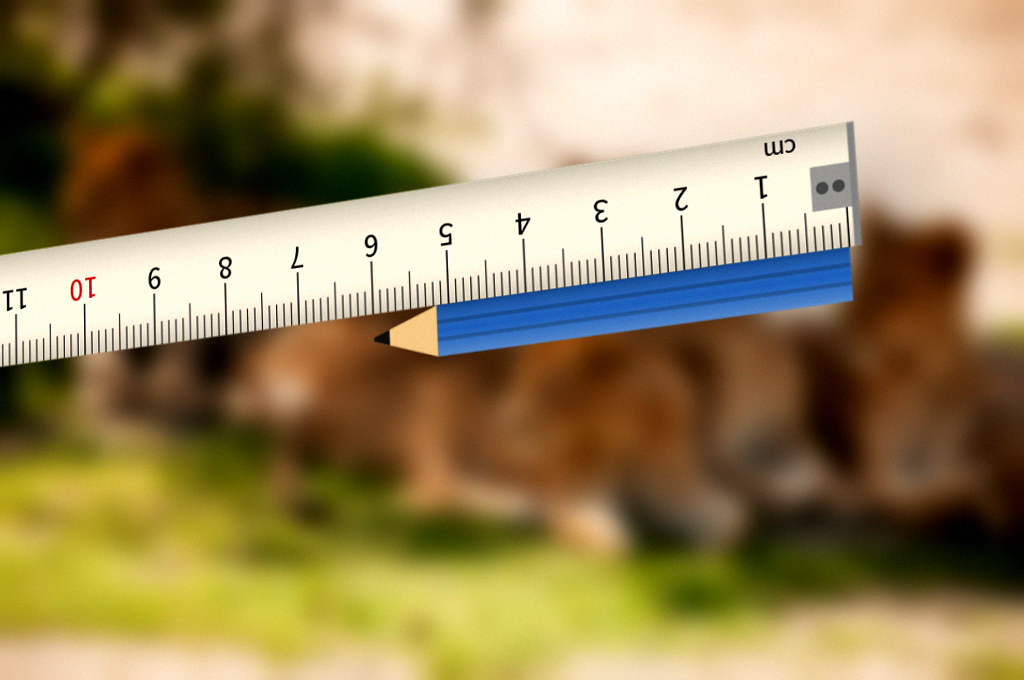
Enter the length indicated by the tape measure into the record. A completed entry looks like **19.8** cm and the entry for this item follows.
**6** cm
